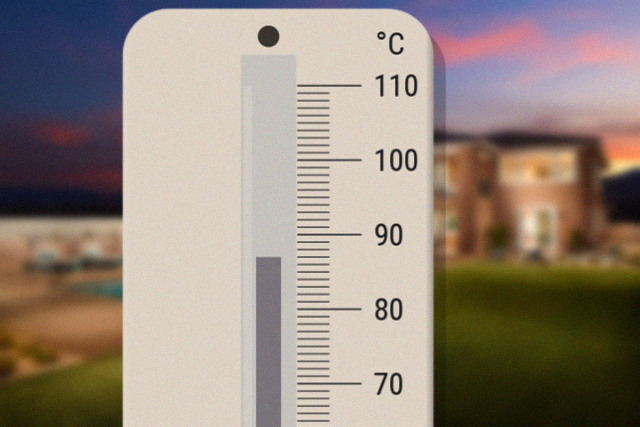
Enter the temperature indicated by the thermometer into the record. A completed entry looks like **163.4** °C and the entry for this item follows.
**87** °C
